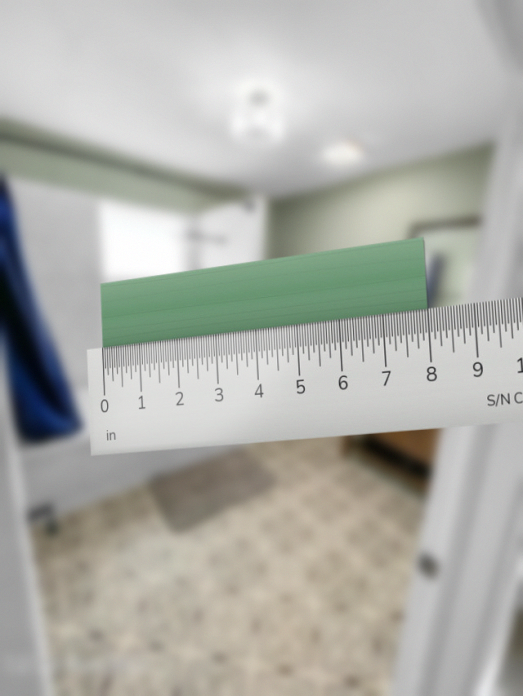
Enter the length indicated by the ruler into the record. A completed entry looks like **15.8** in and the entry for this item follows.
**8** in
